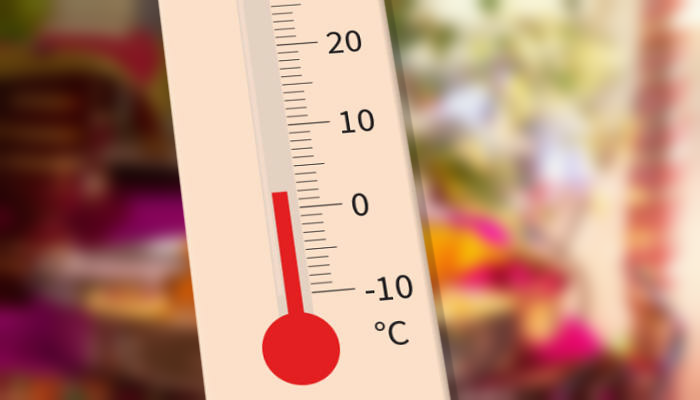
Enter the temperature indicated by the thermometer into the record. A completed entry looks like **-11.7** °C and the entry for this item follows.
**2** °C
